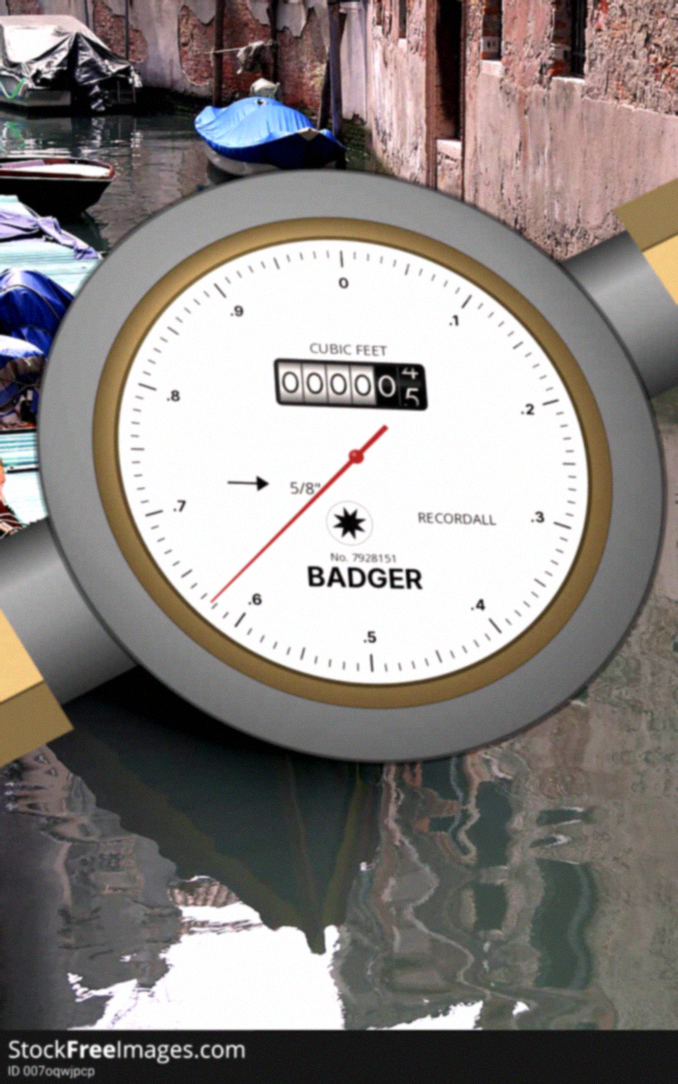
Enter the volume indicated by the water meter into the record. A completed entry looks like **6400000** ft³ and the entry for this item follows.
**4.62** ft³
